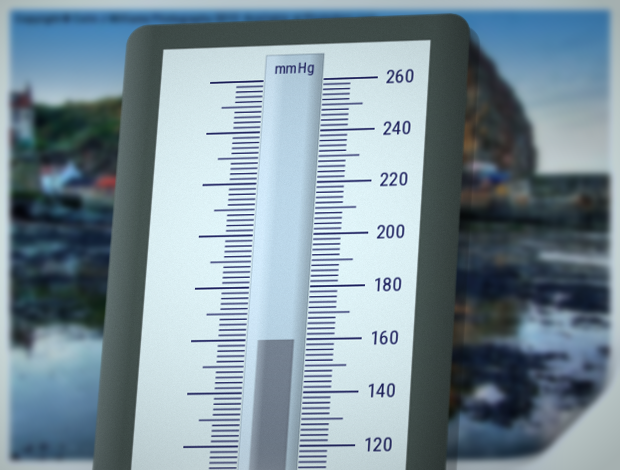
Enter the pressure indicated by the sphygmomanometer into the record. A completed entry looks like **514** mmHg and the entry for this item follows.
**160** mmHg
